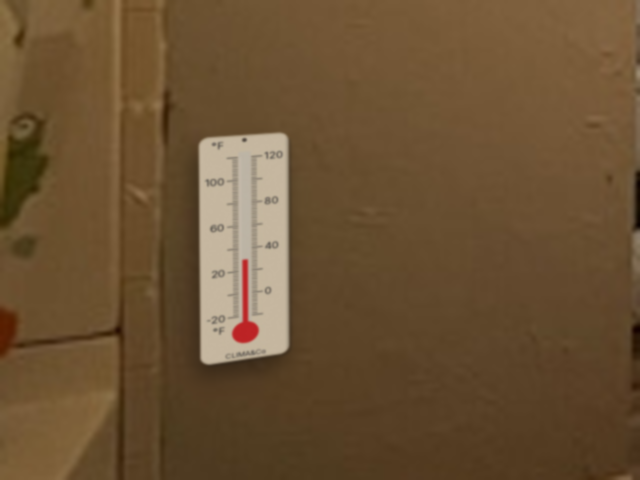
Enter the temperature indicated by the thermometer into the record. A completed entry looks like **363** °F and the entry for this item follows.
**30** °F
